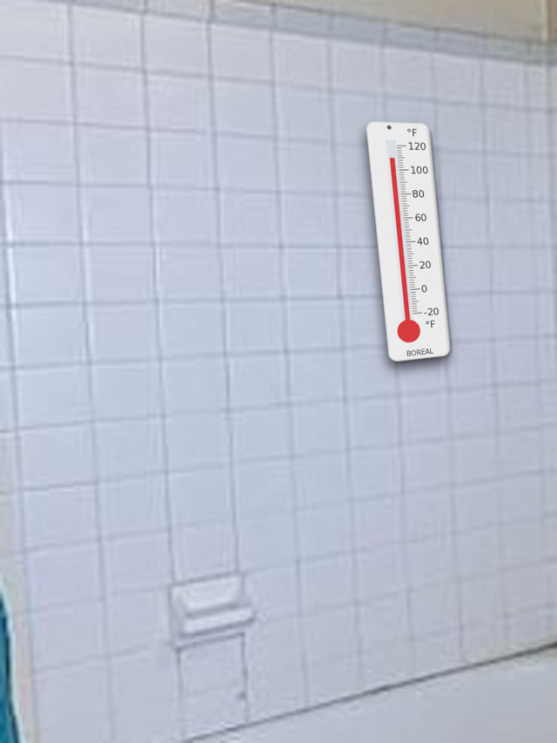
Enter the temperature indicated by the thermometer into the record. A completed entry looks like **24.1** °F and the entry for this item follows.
**110** °F
